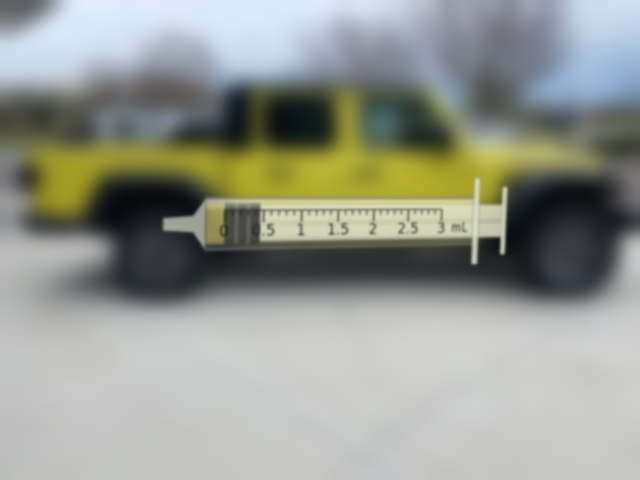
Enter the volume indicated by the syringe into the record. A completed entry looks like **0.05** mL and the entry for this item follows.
**0** mL
